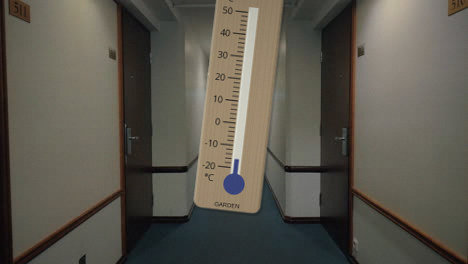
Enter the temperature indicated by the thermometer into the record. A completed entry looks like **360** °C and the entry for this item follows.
**-16** °C
